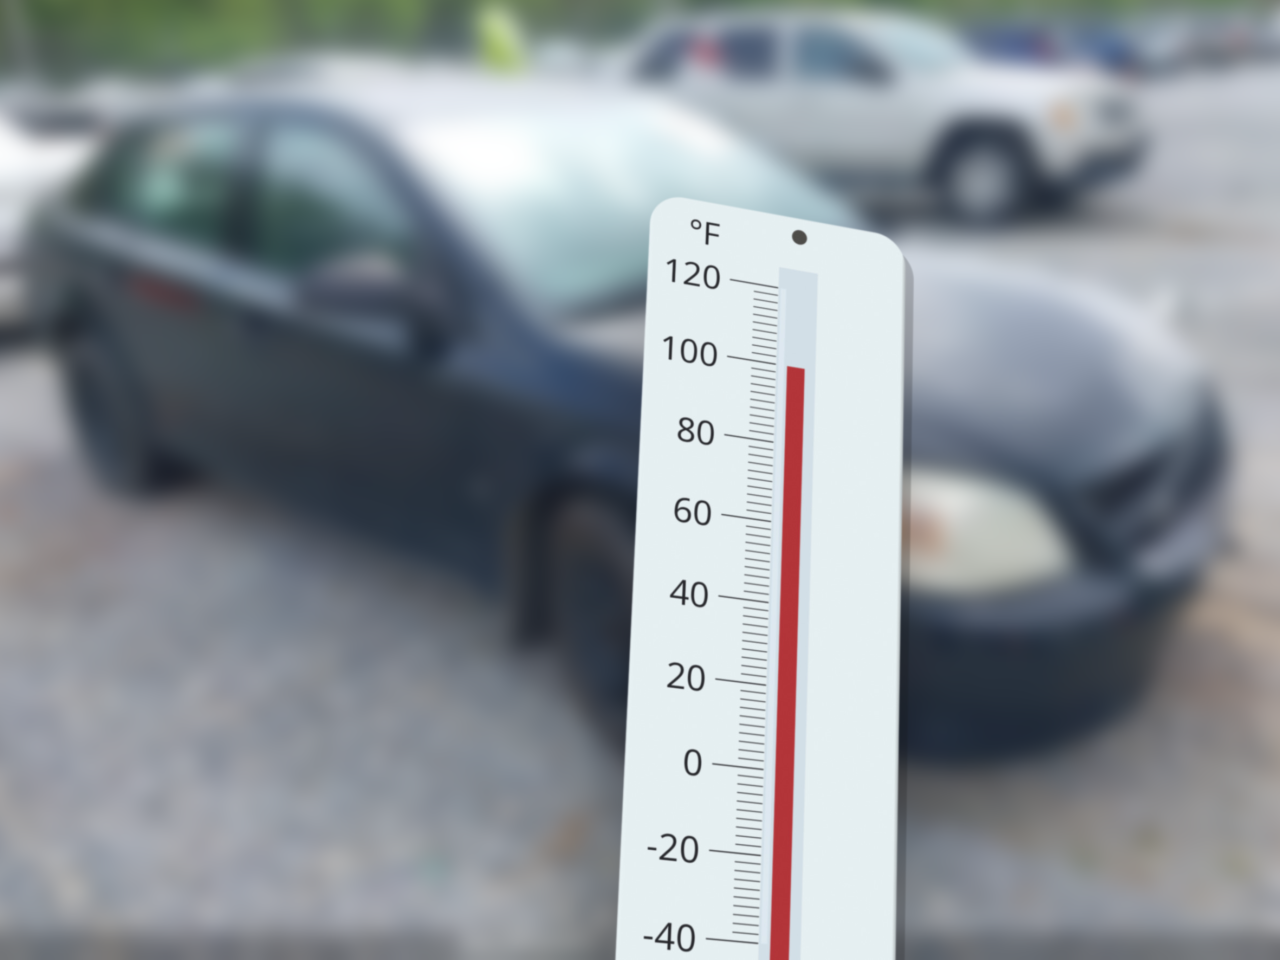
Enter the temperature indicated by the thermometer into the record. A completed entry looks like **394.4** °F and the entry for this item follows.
**100** °F
